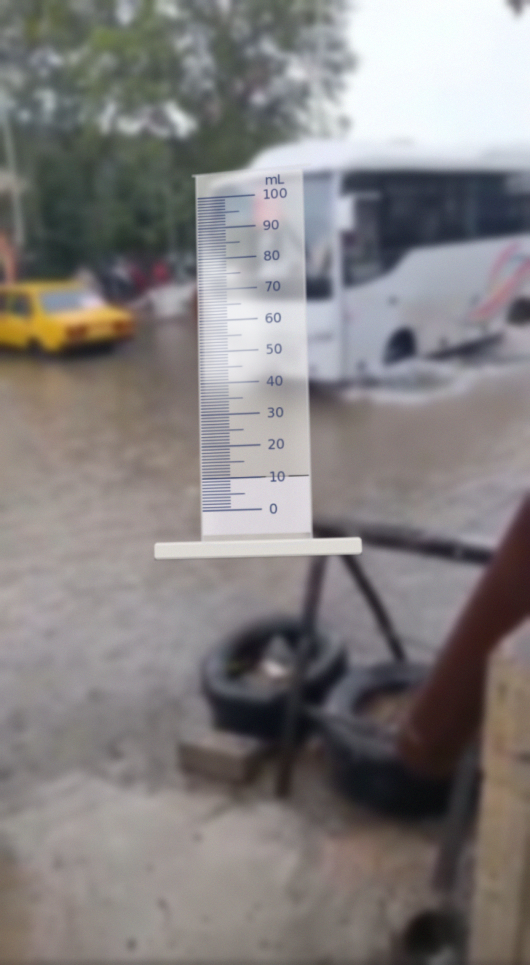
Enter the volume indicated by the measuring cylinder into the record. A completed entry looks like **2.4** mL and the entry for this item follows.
**10** mL
